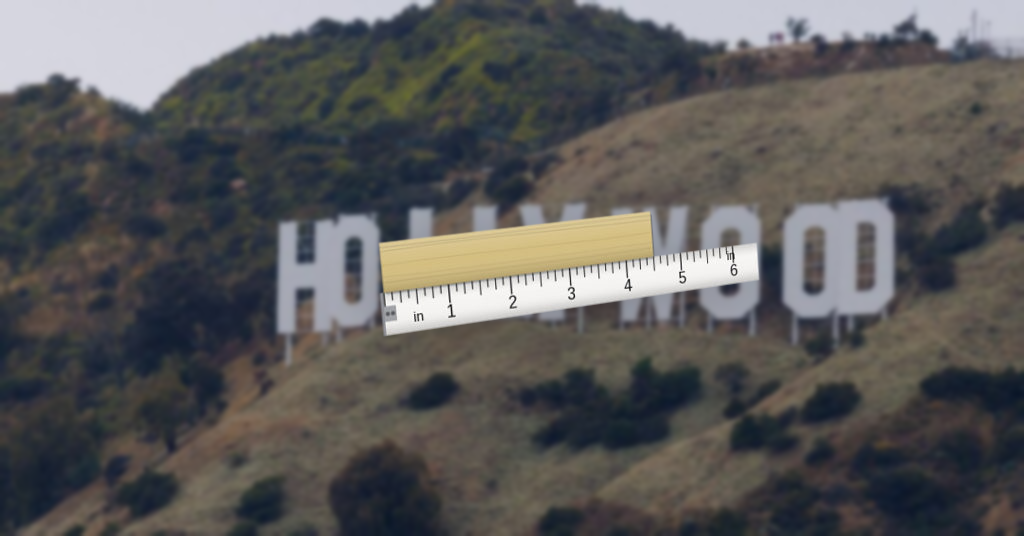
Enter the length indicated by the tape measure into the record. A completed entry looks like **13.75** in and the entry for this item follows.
**4.5** in
